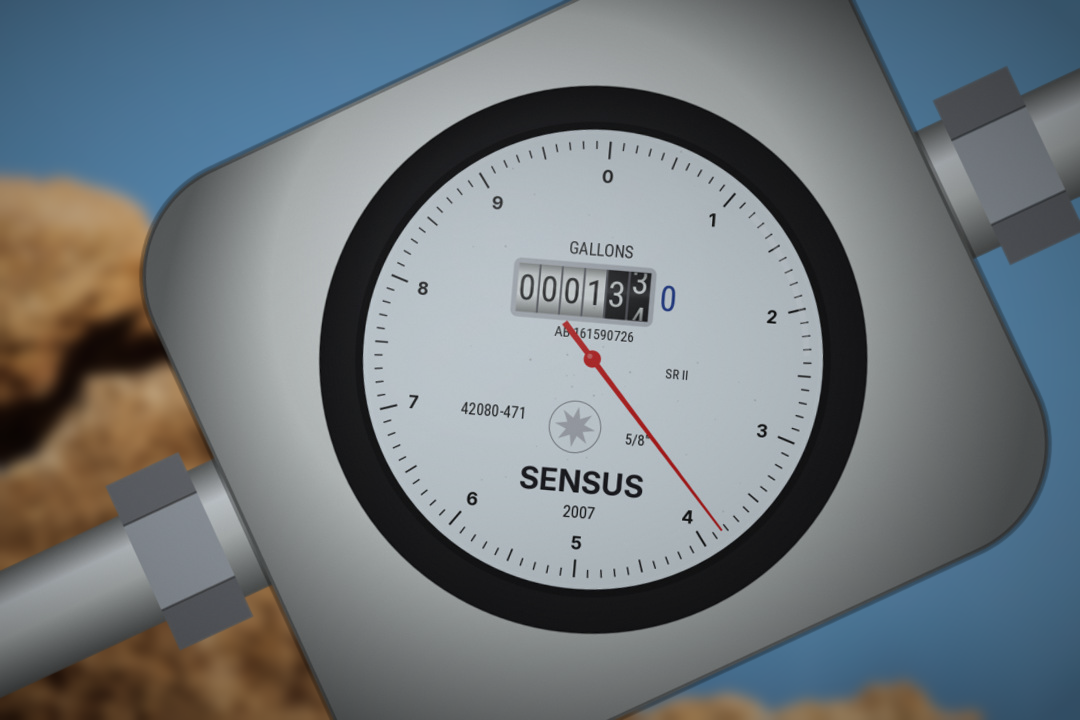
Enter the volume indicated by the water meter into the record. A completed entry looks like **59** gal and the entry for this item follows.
**1333.8** gal
